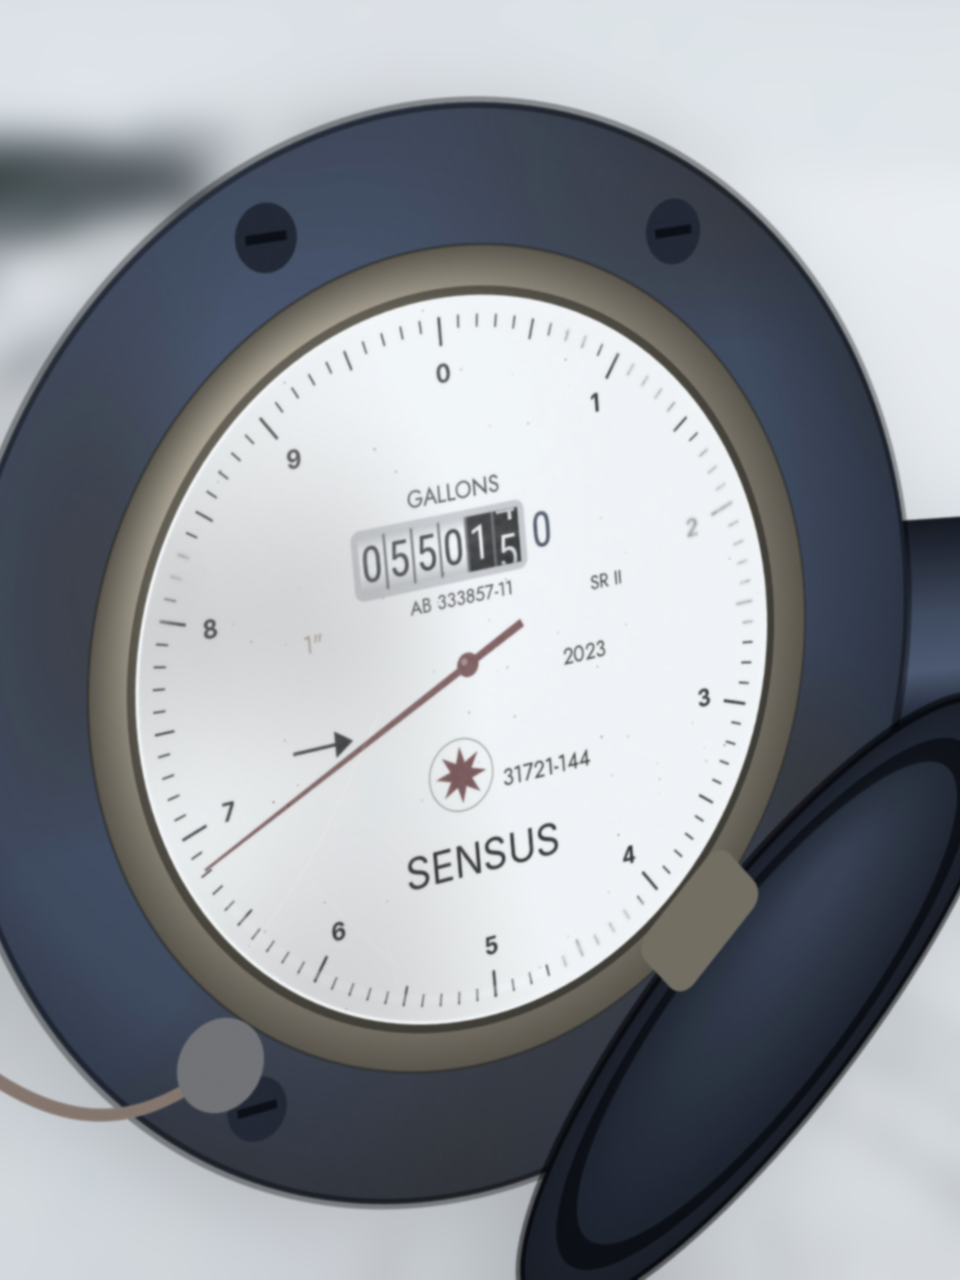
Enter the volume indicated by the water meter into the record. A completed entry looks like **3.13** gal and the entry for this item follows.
**550146.8** gal
